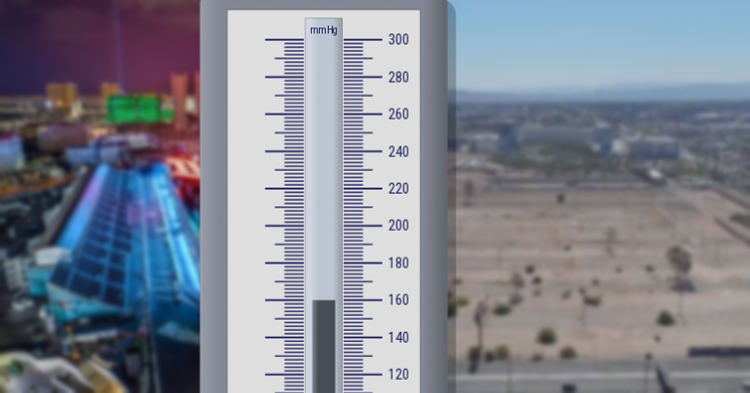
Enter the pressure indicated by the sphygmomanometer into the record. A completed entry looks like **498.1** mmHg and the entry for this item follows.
**160** mmHg
